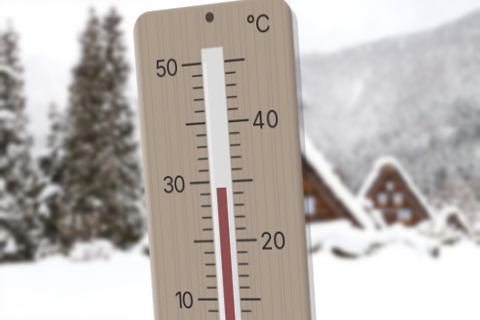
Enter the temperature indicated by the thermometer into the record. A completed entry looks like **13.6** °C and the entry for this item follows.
**29** °C
